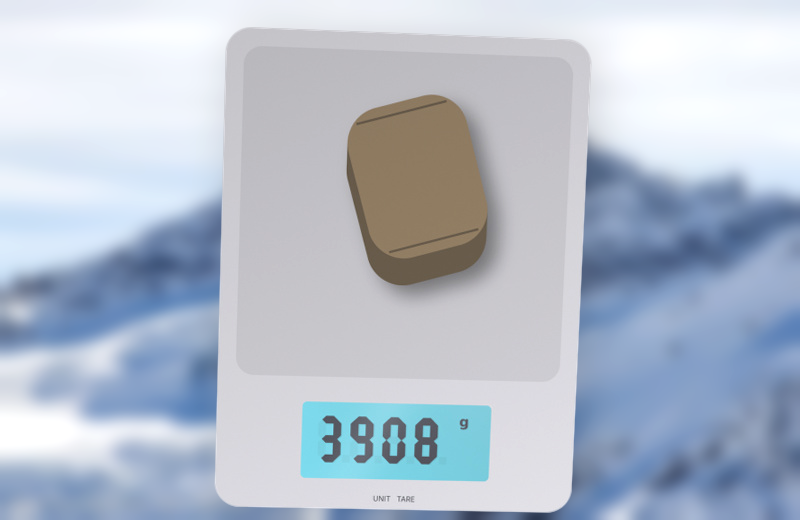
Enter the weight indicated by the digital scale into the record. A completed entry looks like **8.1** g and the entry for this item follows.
**3908** g
